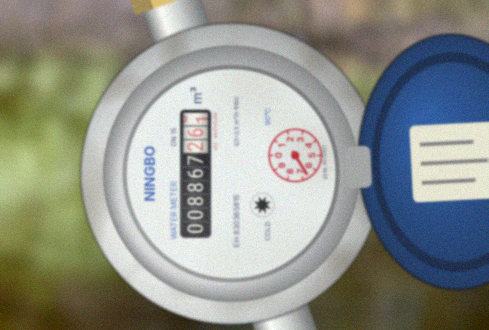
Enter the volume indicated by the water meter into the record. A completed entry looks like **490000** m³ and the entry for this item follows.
**8867.2606** m³
